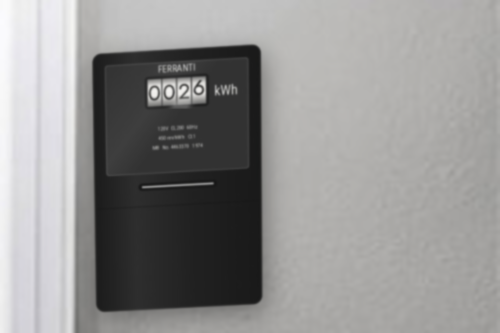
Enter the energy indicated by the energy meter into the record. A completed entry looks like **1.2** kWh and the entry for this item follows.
**26** kWh
